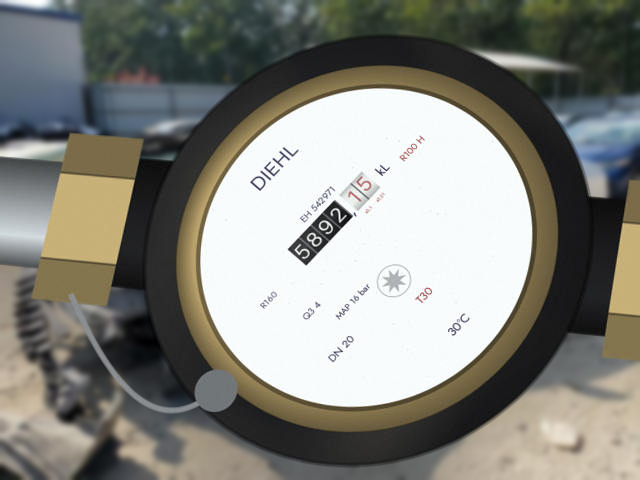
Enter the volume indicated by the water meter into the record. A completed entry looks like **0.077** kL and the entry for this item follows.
**5892.15** kL
